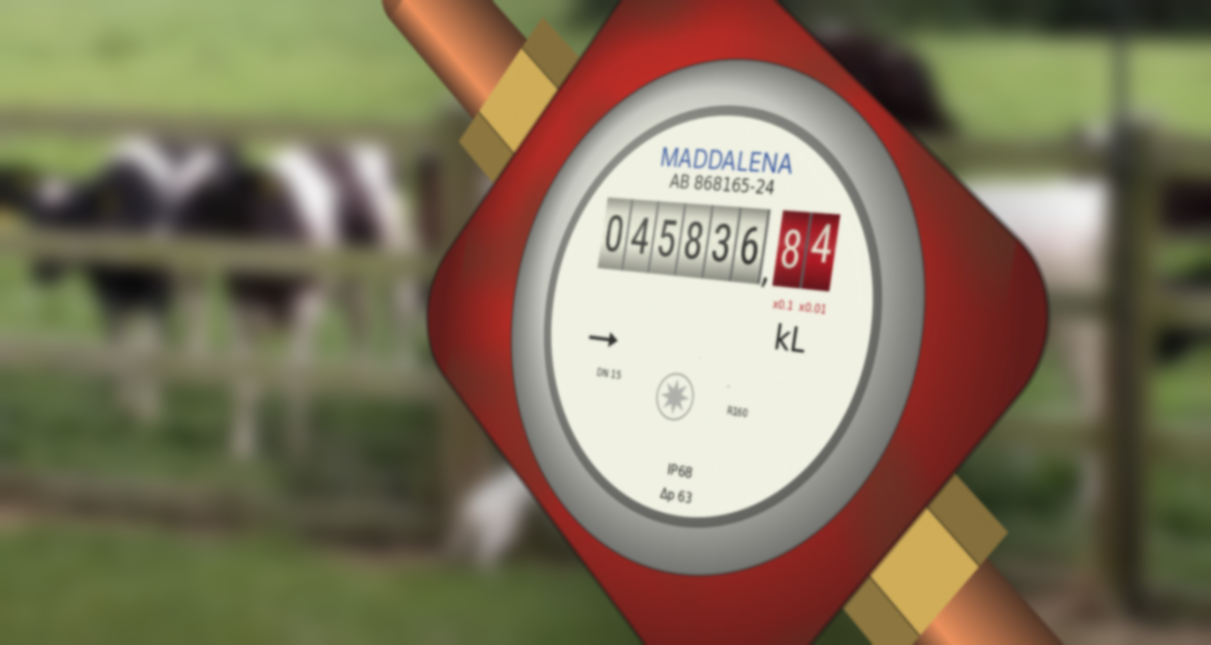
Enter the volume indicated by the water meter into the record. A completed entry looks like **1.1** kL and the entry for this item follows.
**45836.84** kL
